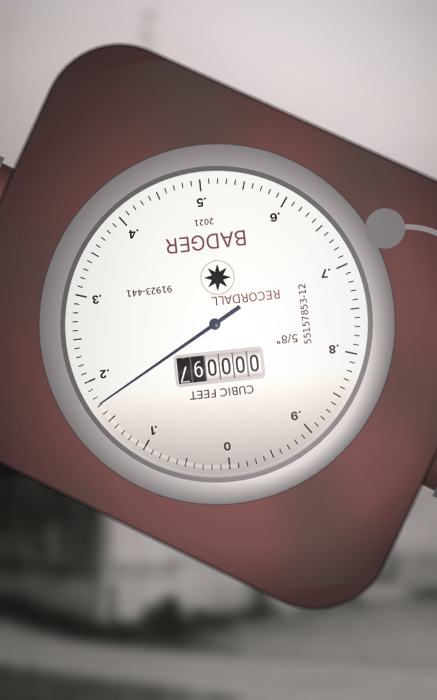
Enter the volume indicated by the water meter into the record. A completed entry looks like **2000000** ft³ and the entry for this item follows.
**97.17** ft³
